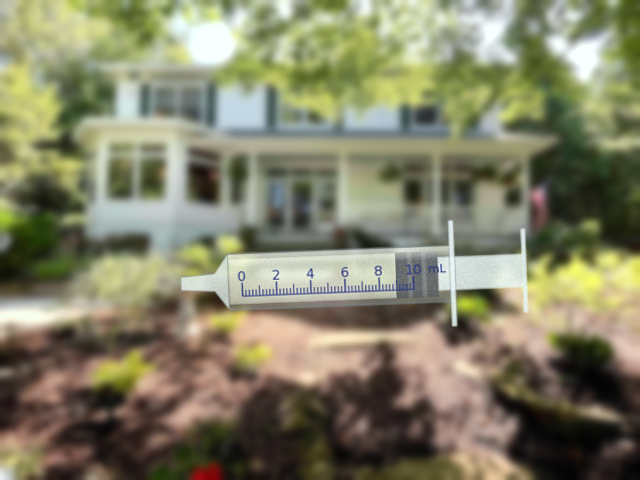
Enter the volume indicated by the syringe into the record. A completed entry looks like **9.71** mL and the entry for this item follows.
**9** mL
